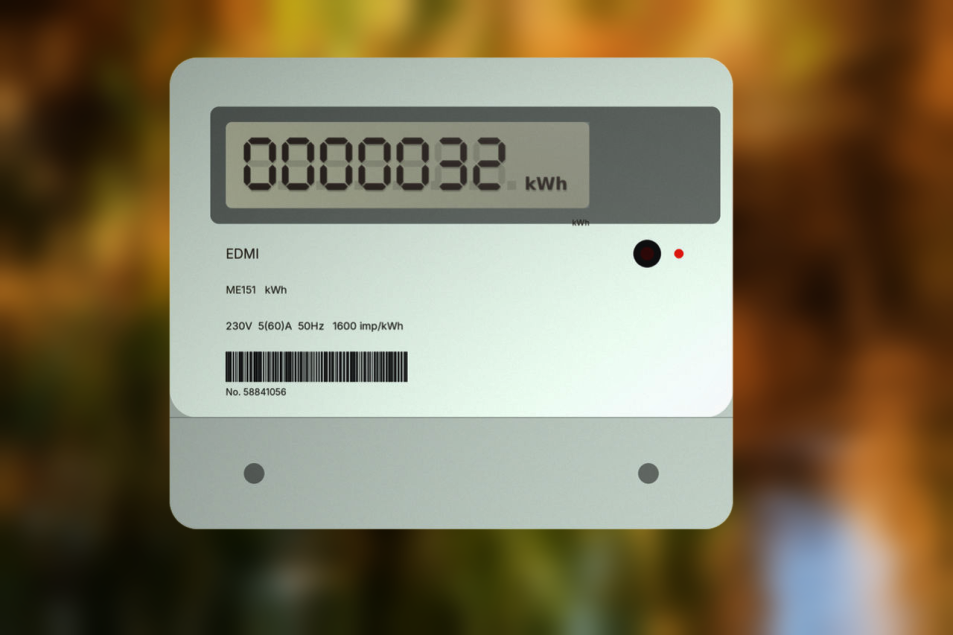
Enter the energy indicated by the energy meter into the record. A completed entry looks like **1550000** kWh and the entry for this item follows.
**32** kWh
